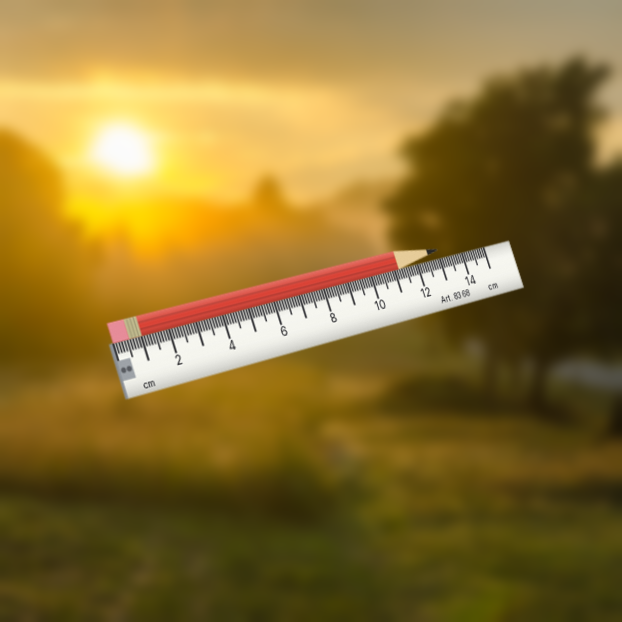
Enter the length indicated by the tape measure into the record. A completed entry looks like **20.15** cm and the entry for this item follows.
**13** cm
